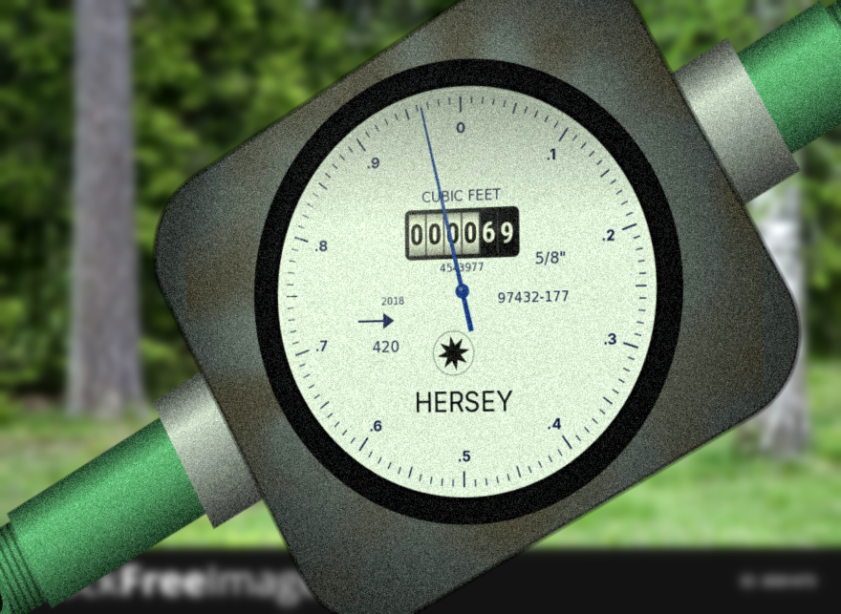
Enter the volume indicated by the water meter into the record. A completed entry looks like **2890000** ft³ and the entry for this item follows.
**68.96** ft³
